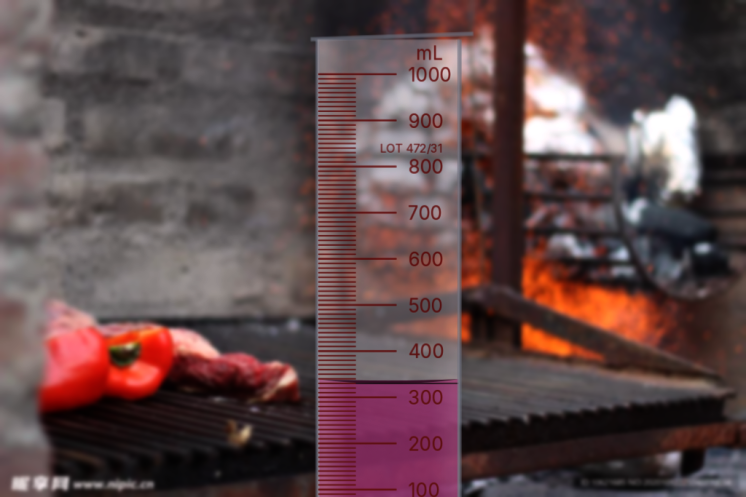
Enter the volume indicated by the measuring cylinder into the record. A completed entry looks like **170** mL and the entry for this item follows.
**330** mL
